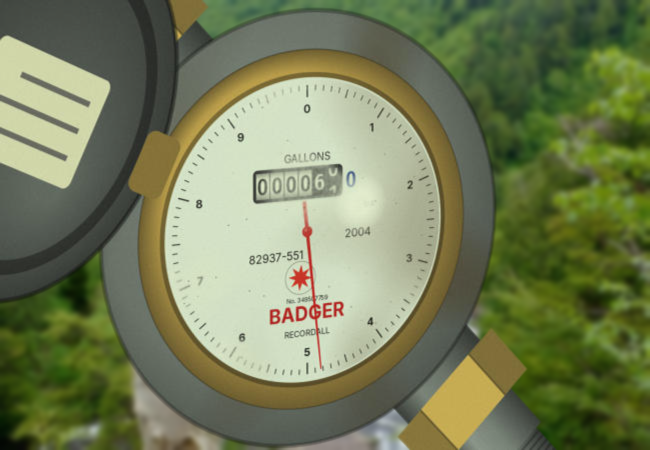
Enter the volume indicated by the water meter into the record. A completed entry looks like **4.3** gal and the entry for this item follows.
**604.8** gal
